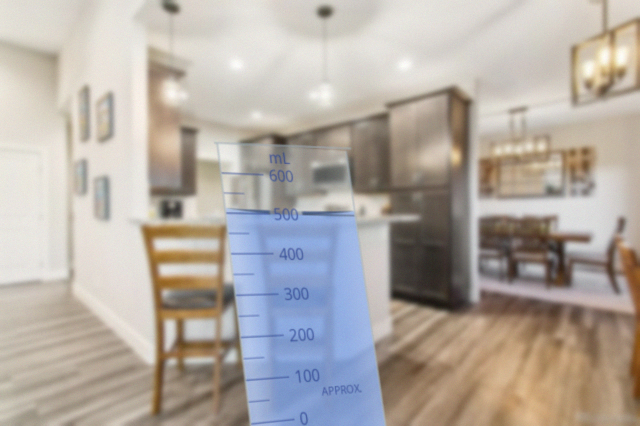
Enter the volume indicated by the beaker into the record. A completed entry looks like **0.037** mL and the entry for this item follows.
**500** mL
